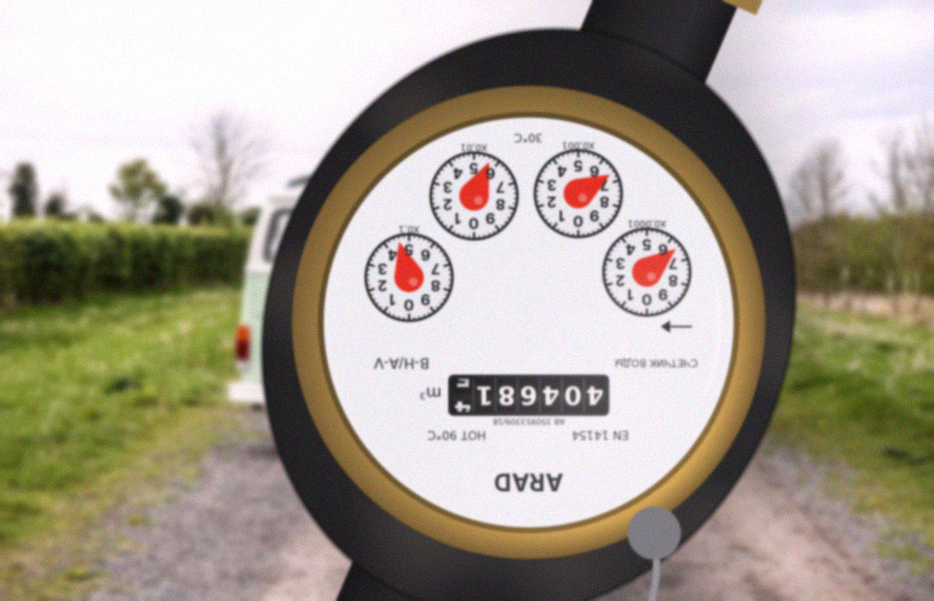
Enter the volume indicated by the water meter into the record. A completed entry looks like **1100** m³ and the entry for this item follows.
**4046814.4566** m³
